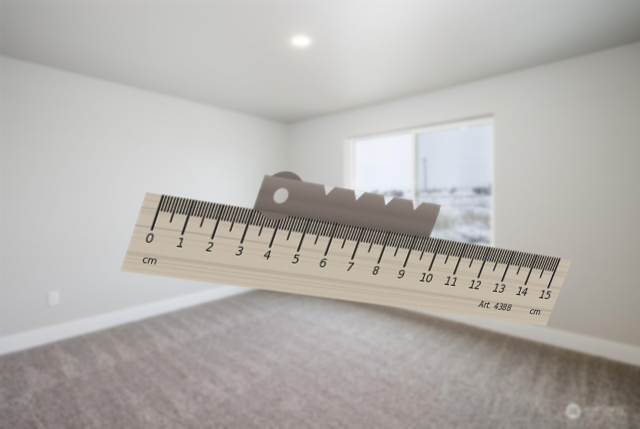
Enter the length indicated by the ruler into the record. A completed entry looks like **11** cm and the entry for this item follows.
**6.5** cm
